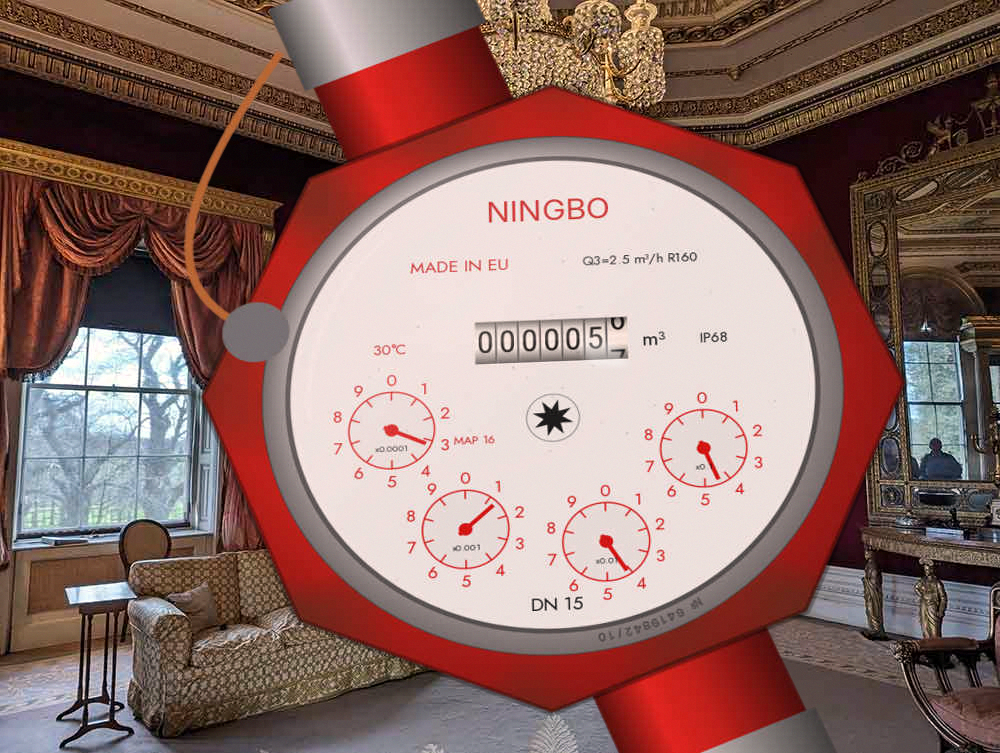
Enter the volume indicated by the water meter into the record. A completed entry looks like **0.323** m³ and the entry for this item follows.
**56.4413** m³
